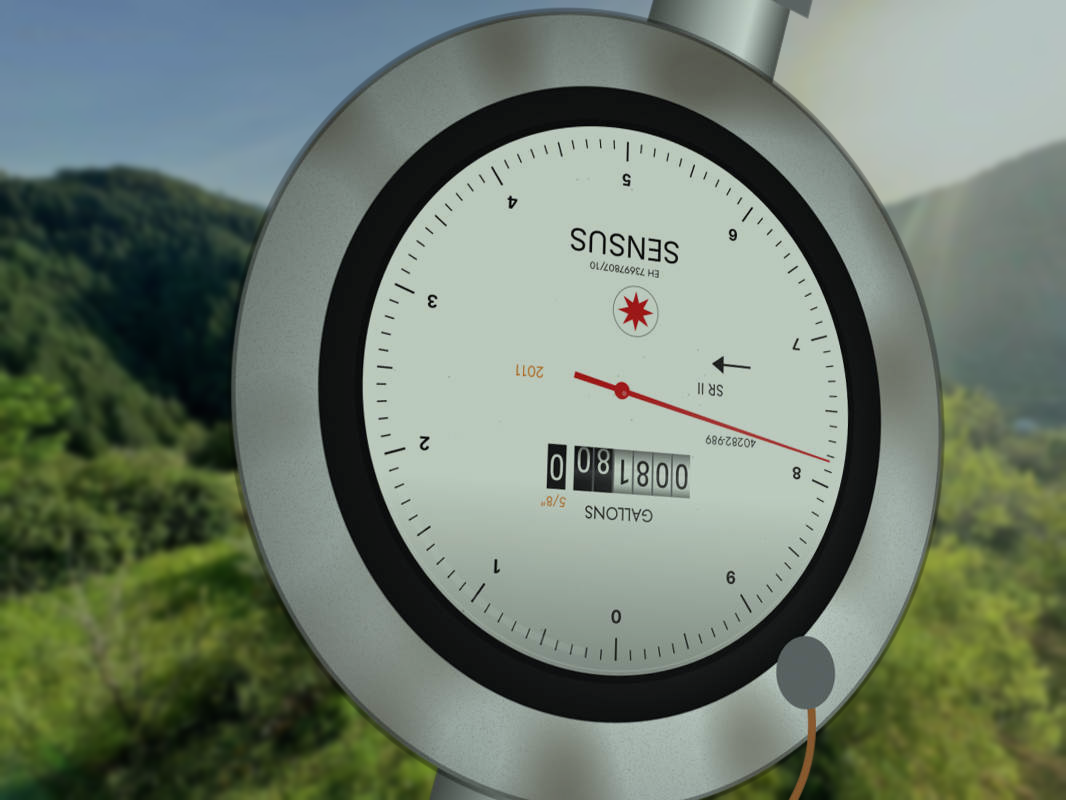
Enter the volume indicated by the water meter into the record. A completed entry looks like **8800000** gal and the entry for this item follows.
**81797.8** gal
